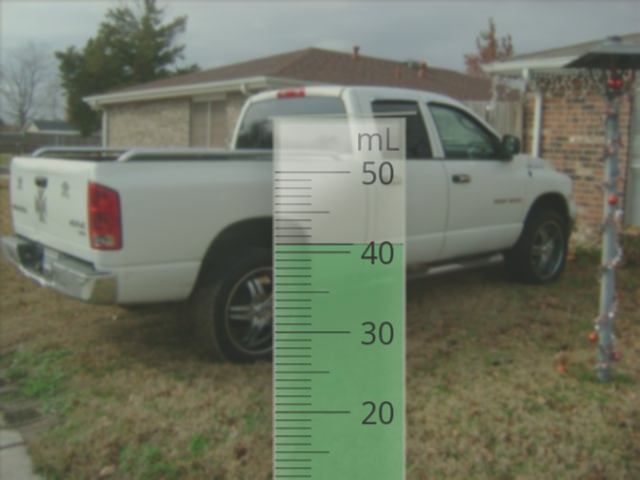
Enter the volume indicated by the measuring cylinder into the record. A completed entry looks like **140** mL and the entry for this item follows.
**41** mL
